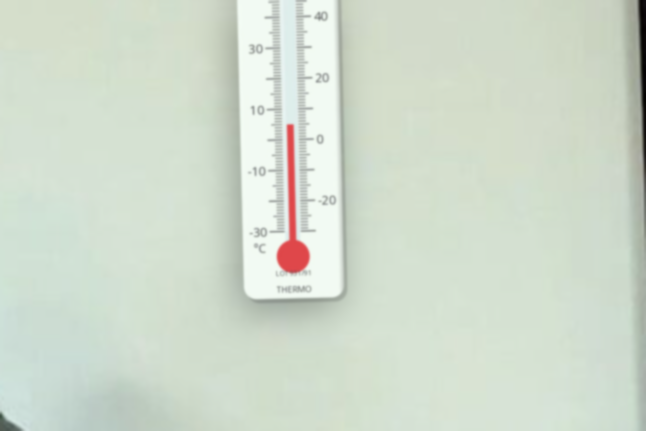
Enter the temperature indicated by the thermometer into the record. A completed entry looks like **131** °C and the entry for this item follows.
**5** °C
